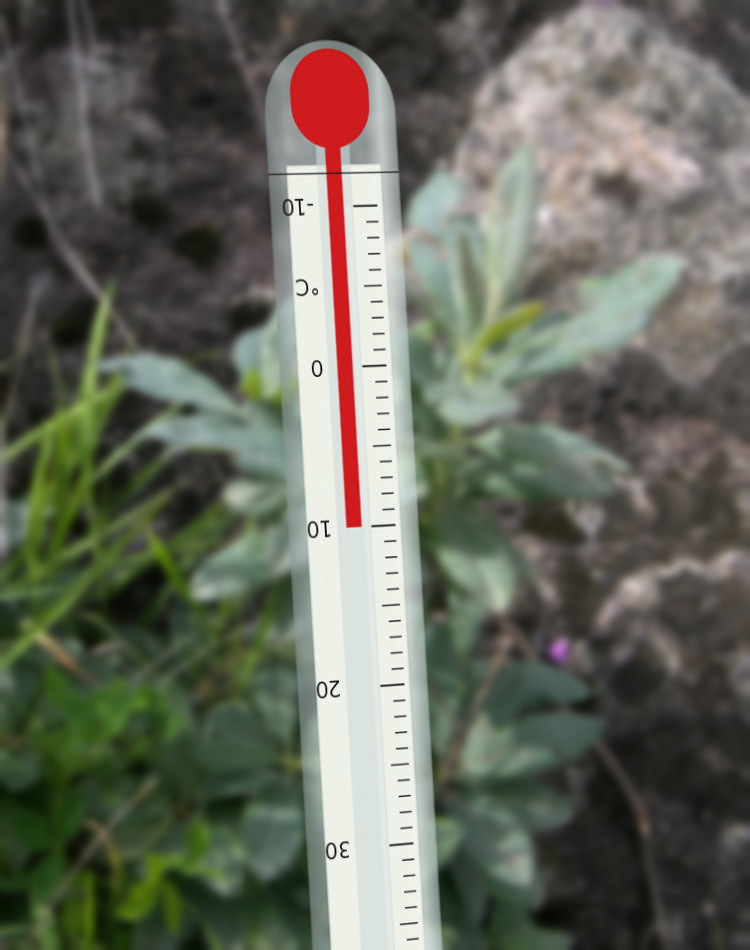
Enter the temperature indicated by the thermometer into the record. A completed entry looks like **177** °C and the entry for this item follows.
**10** °C
